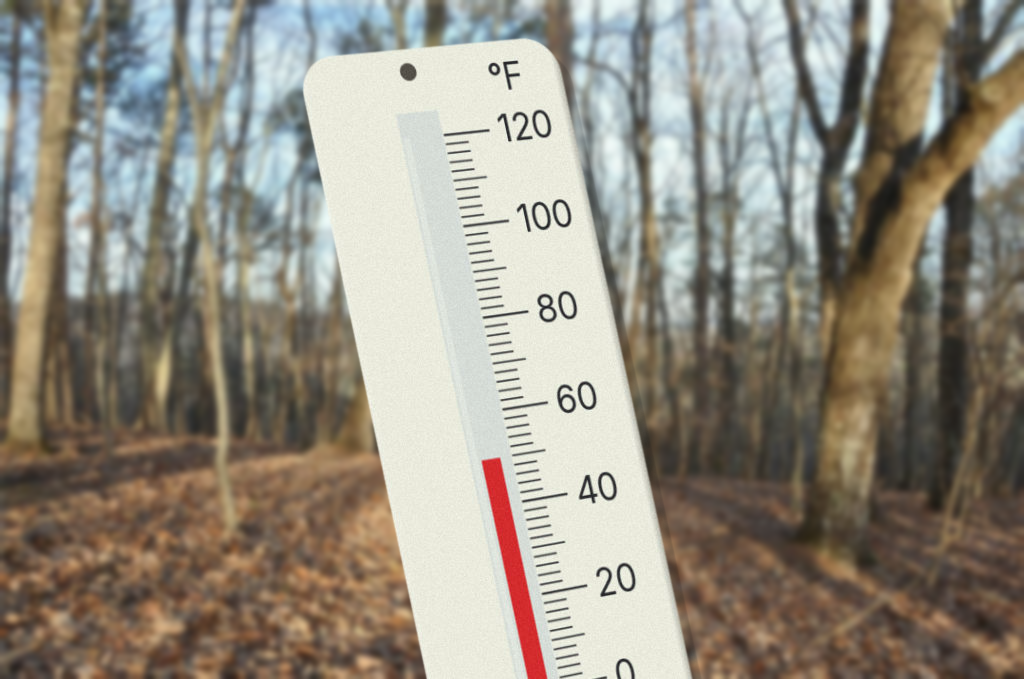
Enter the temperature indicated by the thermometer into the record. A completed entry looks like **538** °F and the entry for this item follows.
**50** °F
